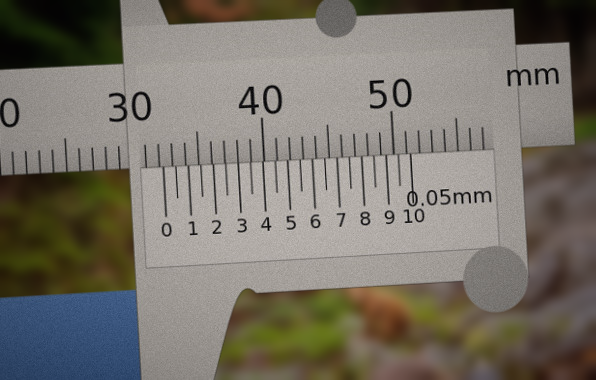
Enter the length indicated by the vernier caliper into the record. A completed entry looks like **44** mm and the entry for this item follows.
**32.3** mm
